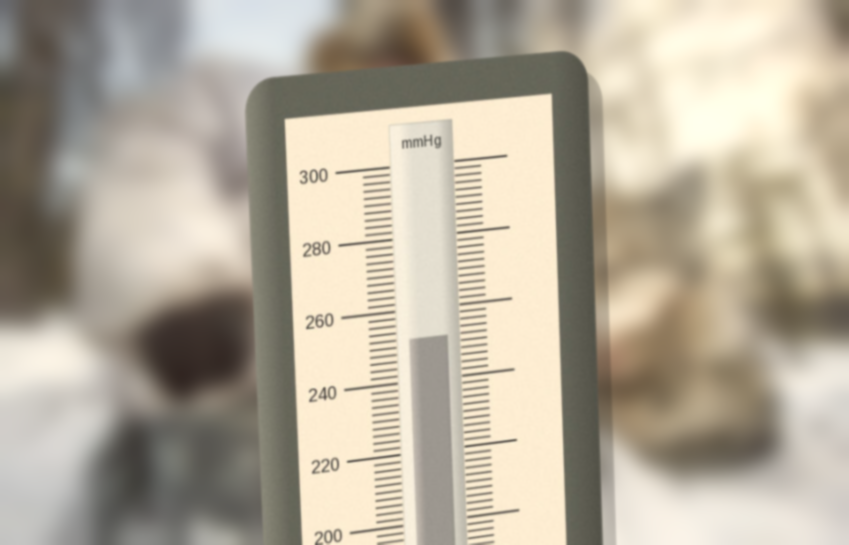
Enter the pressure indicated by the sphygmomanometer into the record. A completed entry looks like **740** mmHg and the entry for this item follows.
**252** mmHg
